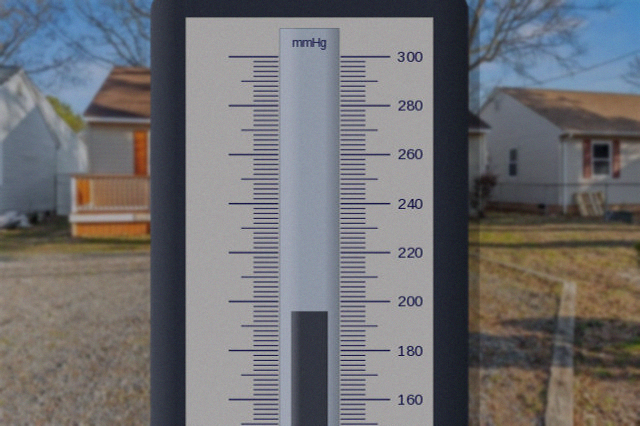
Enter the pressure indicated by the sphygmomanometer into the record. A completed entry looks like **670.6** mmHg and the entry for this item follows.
**196** mmHg
